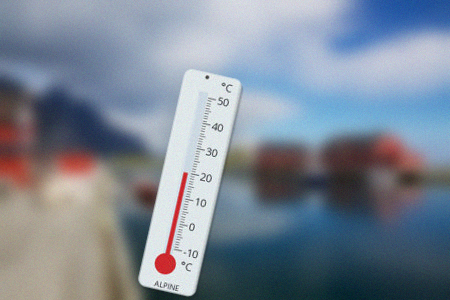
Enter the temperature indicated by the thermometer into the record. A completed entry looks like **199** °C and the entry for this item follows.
**20** °C
